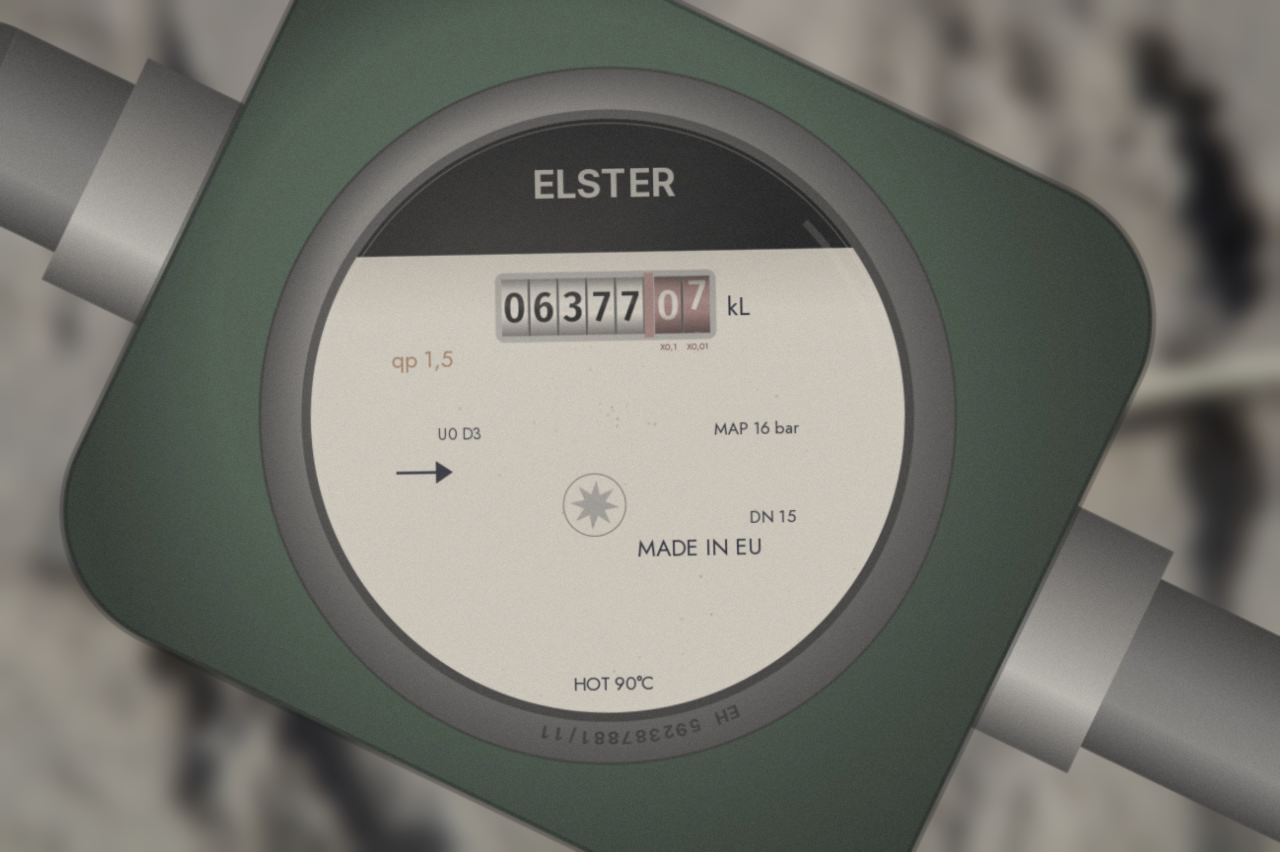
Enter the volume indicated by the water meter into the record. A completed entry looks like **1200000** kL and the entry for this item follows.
**6377.07** kL
